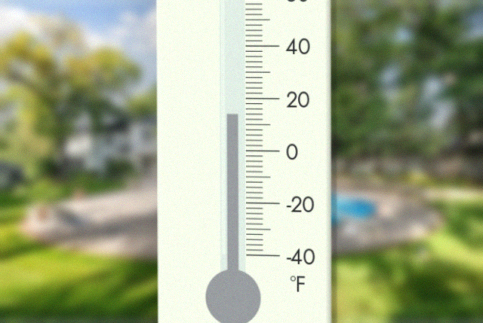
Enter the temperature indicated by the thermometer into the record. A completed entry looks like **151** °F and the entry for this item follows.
**14** °F
